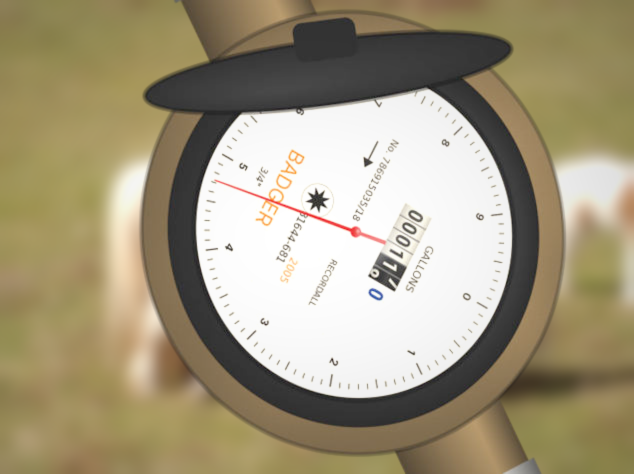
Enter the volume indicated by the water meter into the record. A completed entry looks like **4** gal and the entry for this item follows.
**1174.7** gal
